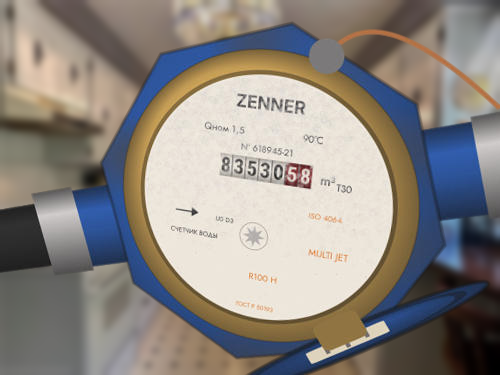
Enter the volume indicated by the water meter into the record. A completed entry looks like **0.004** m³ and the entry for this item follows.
**83530.58** m³
